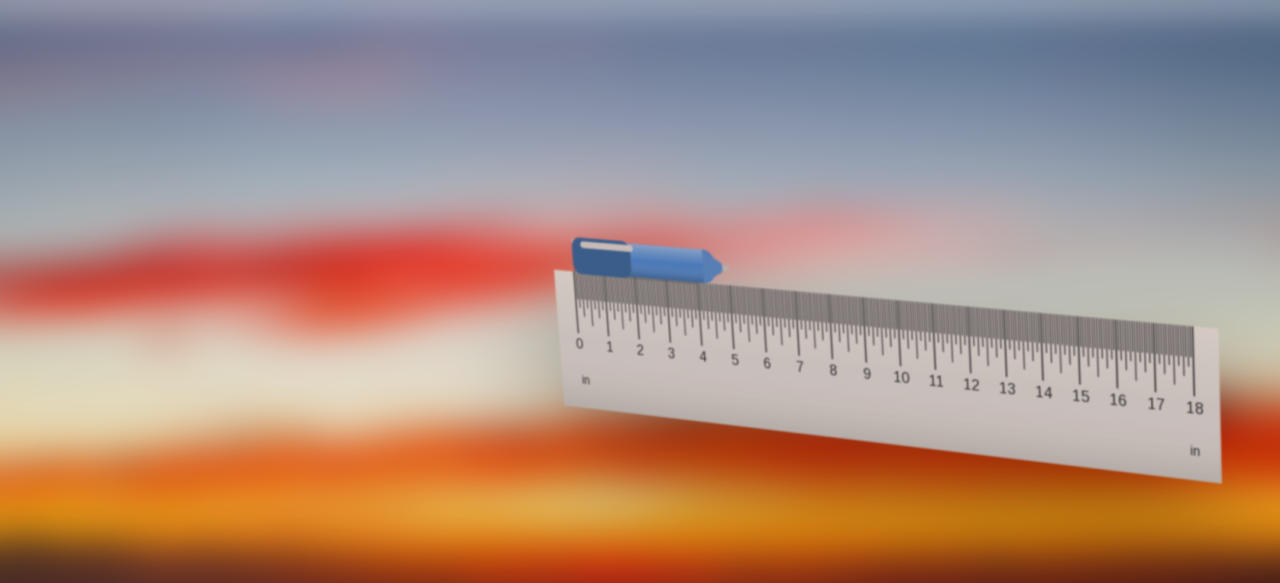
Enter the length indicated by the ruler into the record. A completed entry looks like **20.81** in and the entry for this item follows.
**5** in
